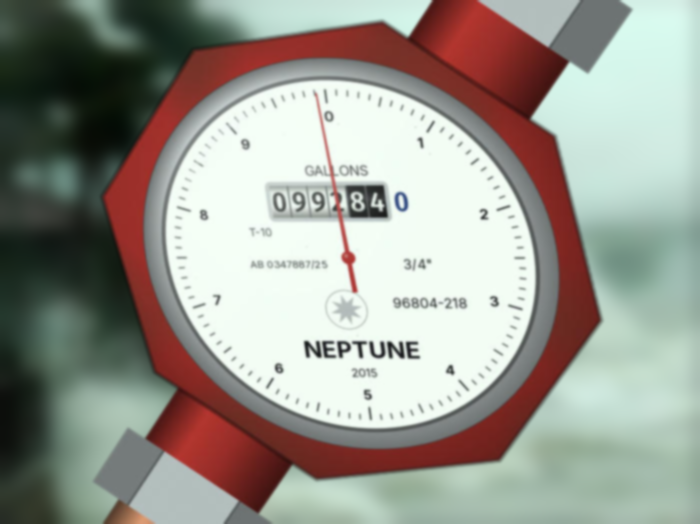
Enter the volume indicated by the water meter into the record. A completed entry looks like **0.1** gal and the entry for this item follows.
**992839.9** gal
